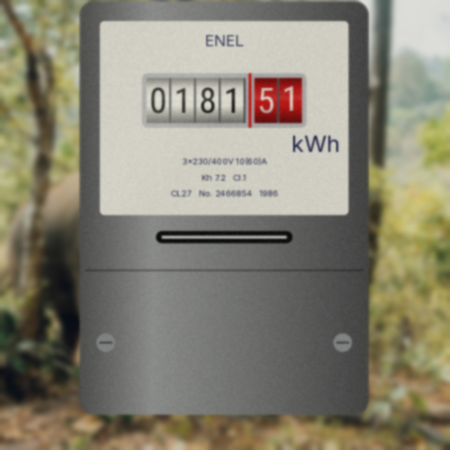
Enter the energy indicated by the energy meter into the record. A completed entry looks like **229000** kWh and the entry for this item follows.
**181.51** kWh
